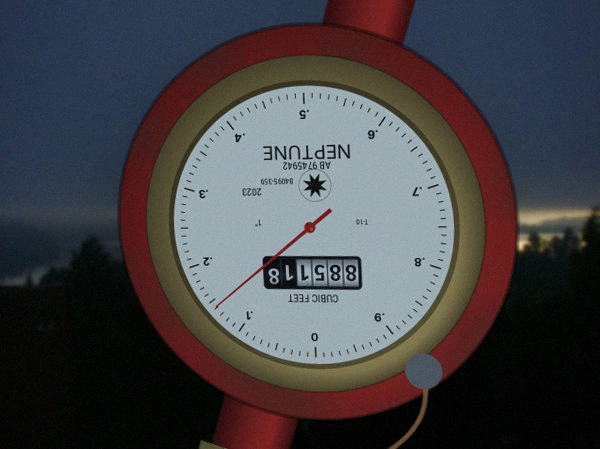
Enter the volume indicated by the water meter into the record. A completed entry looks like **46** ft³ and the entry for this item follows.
**885118.14** ft³
